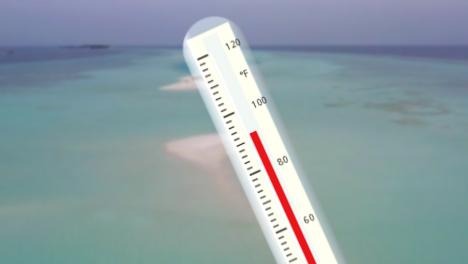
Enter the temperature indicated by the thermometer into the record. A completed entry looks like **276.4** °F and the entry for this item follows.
**92** °F
